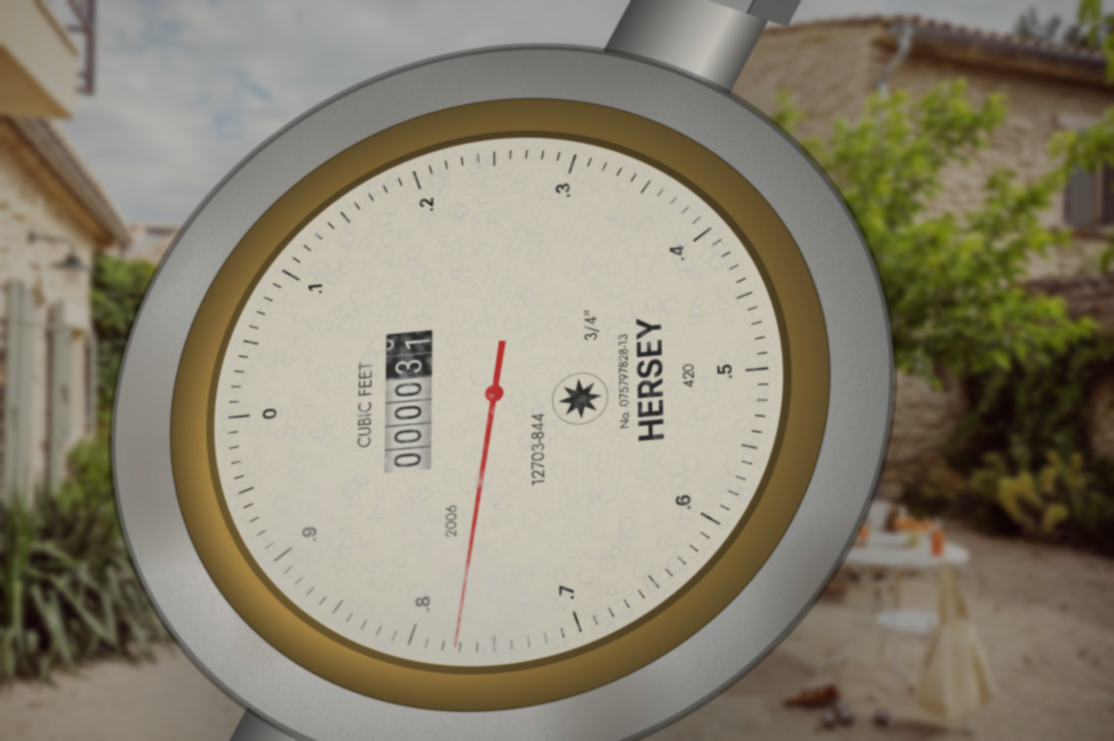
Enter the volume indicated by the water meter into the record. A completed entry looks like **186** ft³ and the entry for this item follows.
**30.77** ft³
